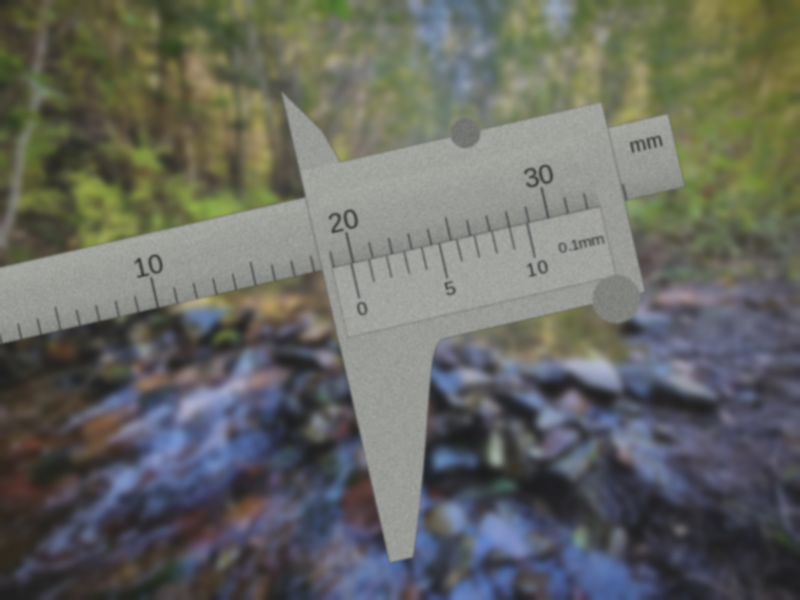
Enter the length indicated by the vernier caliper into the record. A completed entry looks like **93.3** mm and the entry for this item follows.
**19.9** mm
